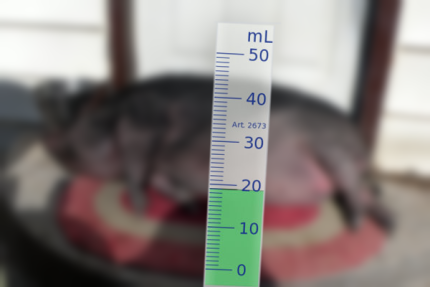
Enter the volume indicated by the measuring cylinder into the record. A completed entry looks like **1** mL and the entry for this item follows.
**19** mL
